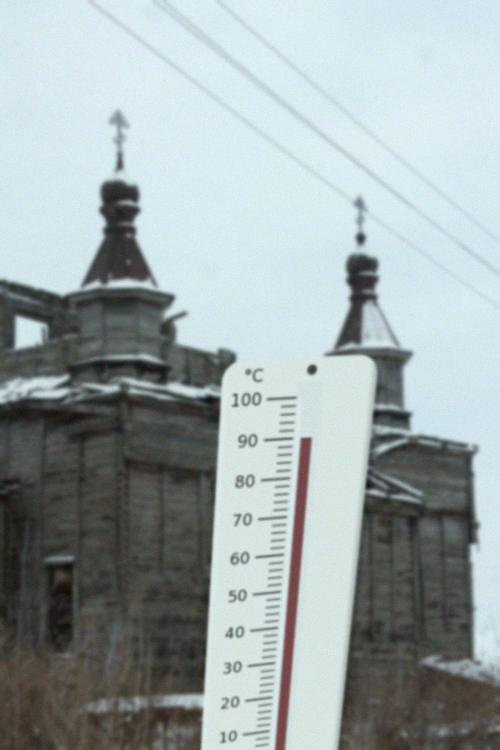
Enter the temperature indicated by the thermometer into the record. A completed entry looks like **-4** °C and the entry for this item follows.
**90** °C
